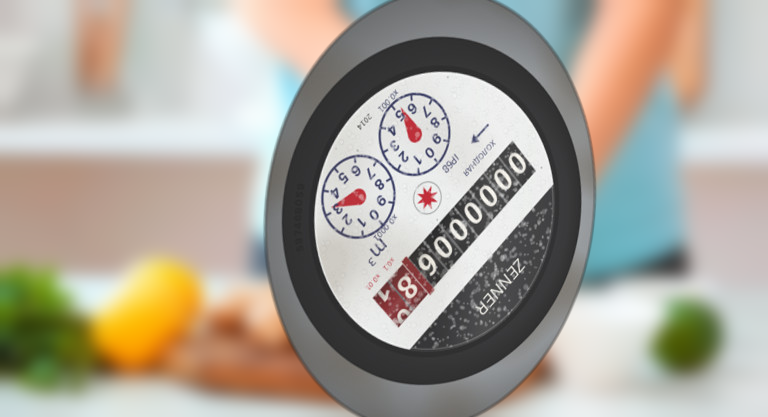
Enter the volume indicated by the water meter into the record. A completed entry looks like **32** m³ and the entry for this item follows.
**6.8053** m³
